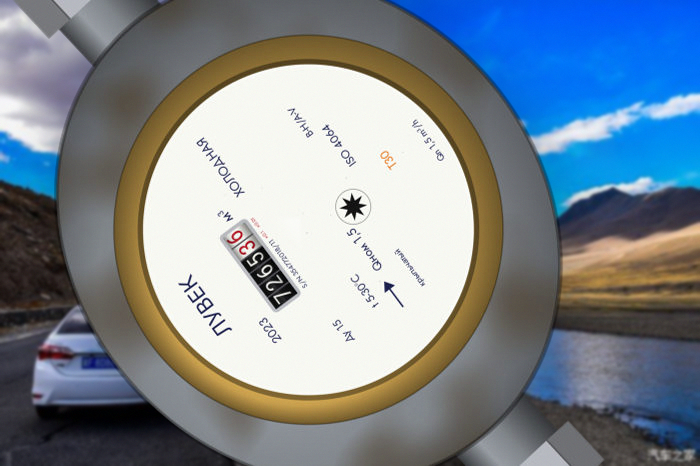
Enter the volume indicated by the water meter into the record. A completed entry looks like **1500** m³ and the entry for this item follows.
**7265.36** m³
